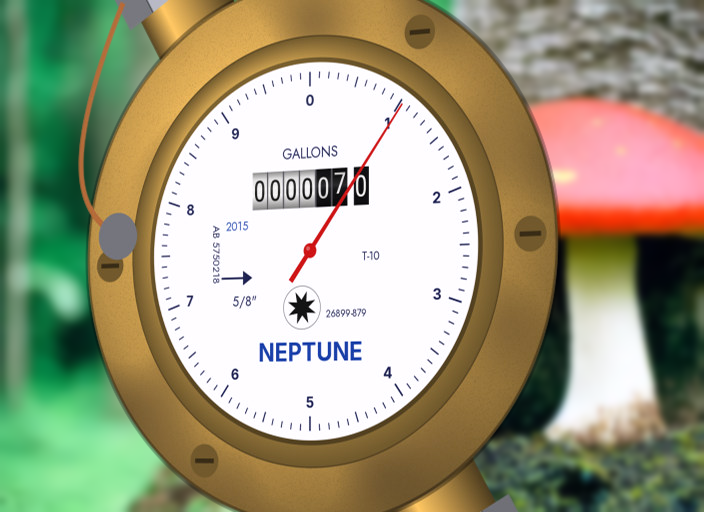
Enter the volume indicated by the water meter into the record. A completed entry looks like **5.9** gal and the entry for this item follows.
**71.0** gal
